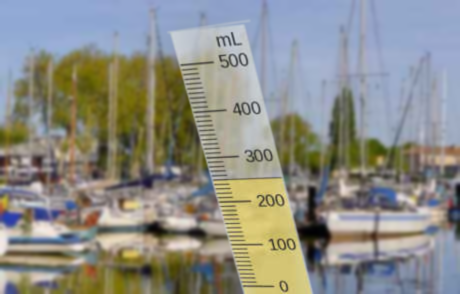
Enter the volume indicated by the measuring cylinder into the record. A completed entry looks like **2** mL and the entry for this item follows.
**250** mL
